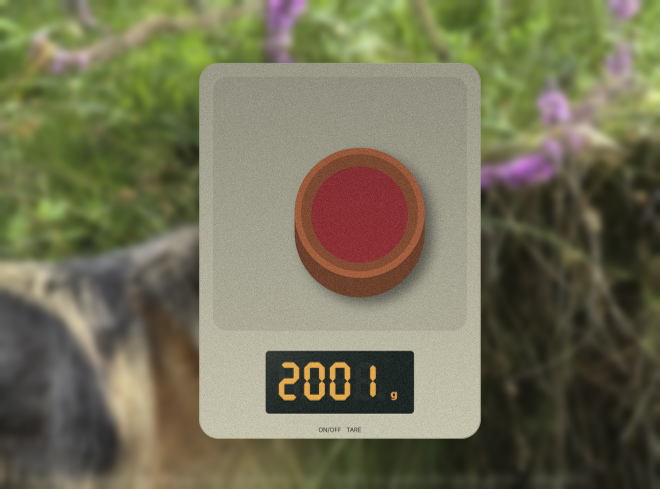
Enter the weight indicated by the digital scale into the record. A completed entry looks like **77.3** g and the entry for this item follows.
**2001** g
